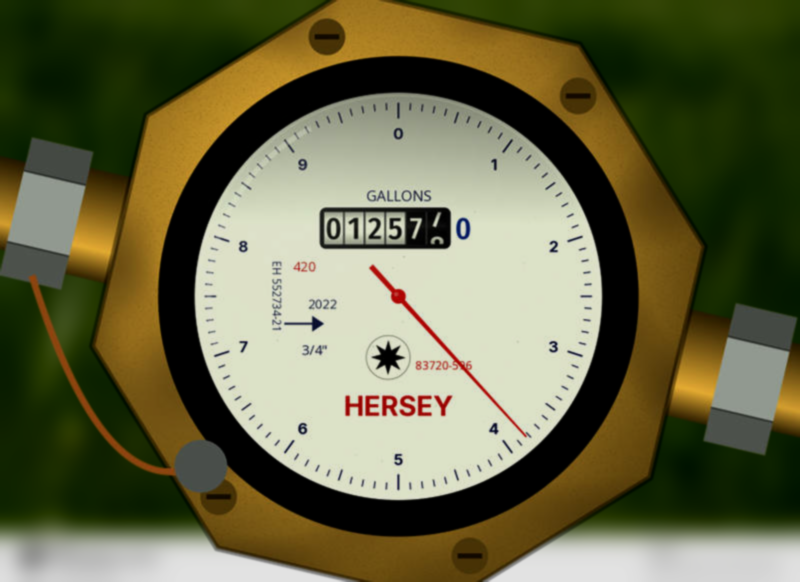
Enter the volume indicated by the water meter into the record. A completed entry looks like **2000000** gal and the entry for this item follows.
**125773.8** gal
